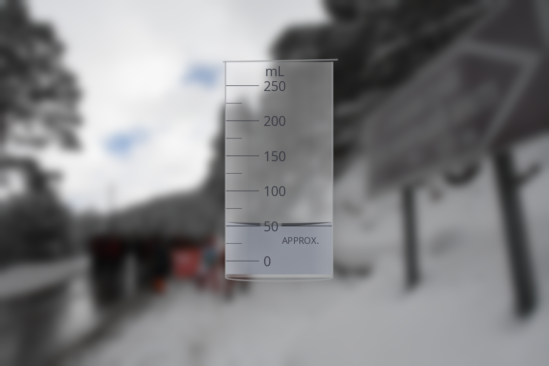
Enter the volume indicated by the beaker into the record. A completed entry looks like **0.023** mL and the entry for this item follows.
**50** mL
